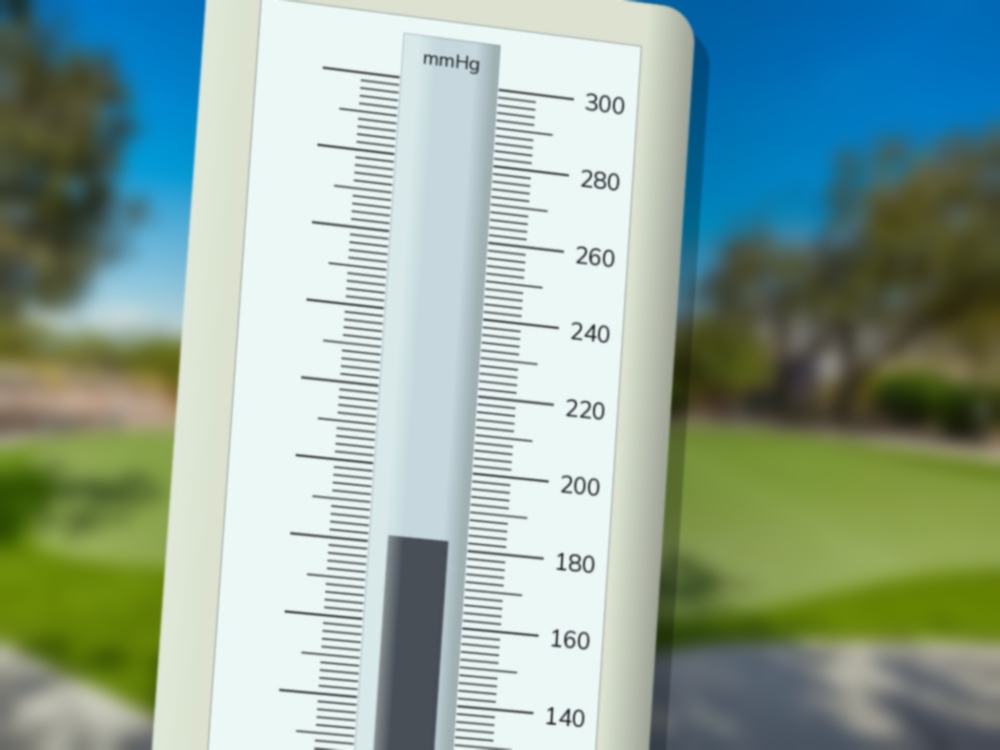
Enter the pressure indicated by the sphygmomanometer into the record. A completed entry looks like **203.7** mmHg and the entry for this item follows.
**182** mmHg
